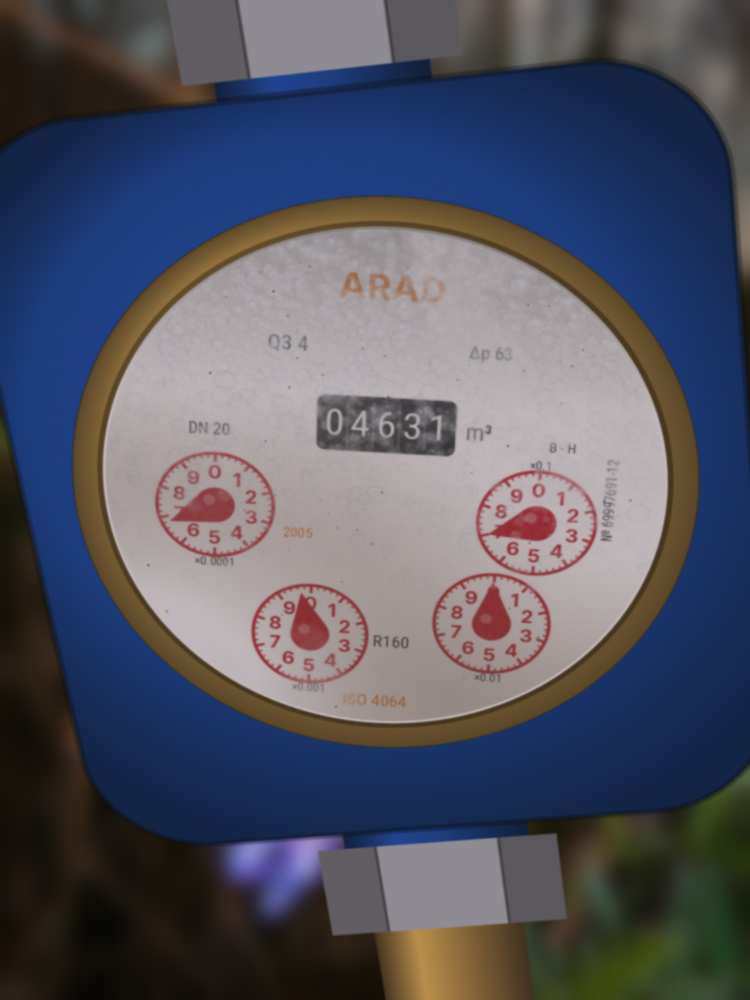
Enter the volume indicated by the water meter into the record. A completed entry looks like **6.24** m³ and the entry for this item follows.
**4631.6996** m³
